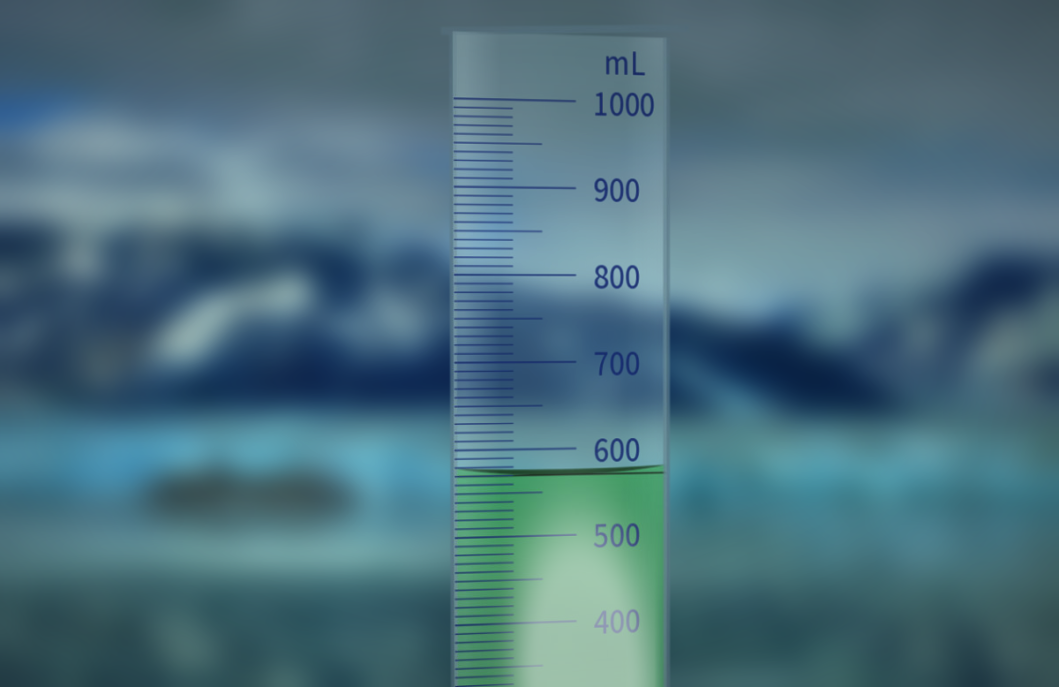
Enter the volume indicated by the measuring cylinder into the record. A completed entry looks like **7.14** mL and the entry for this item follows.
**570** mL
